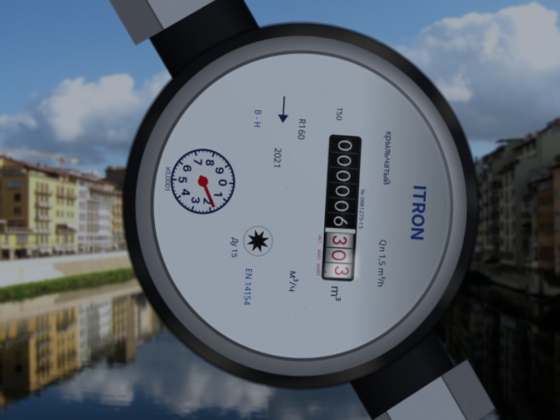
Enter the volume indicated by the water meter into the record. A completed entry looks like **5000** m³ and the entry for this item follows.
**6.3031** m³
